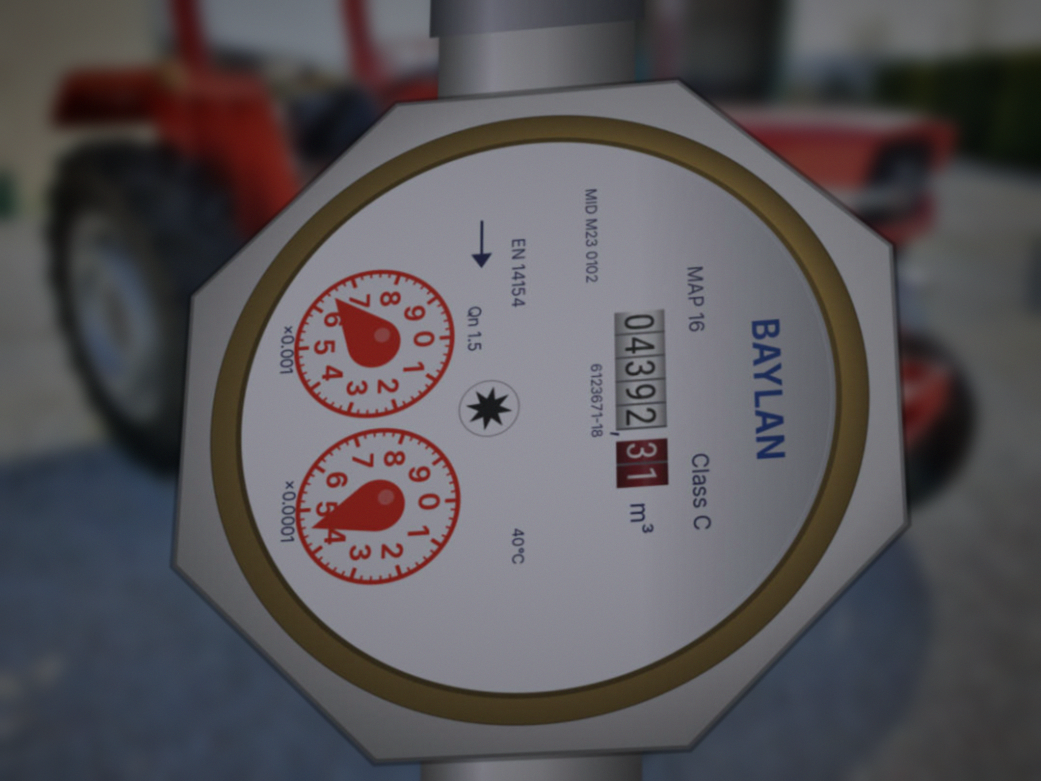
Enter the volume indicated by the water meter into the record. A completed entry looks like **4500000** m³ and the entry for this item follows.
**4392.3164** m³
